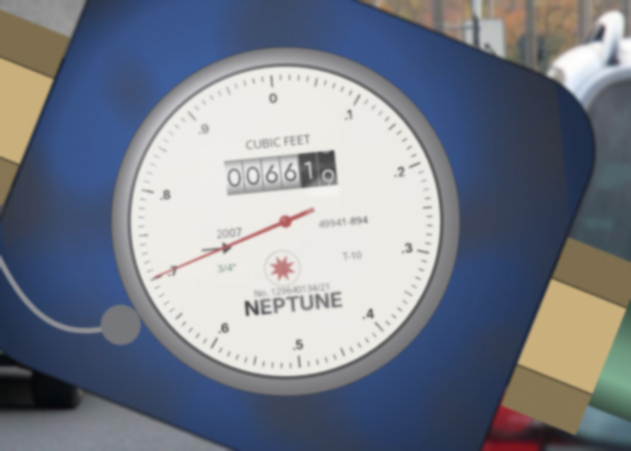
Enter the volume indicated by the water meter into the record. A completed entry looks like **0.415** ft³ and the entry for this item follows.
**6618.70** ft³
